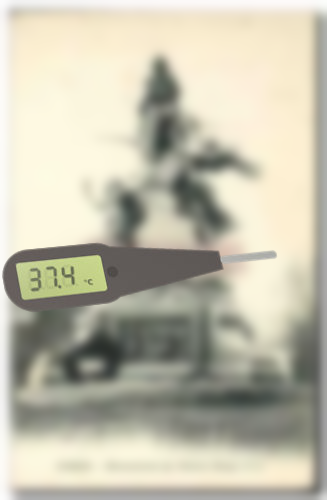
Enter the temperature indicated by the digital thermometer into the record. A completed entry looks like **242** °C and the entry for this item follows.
**37.4** °C
